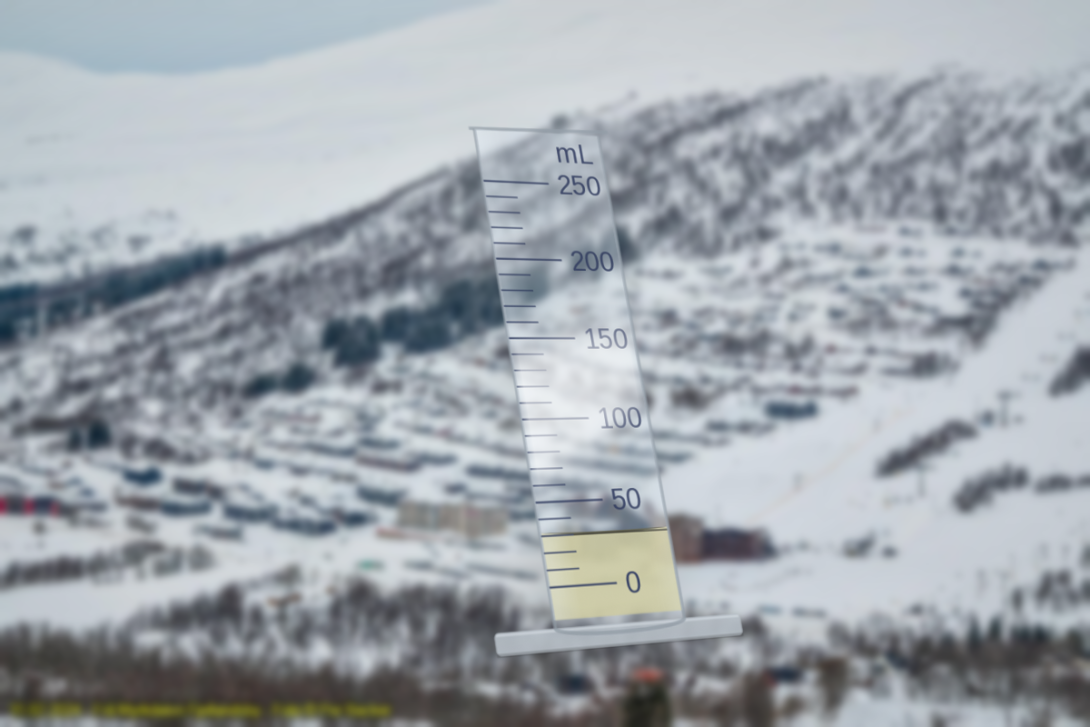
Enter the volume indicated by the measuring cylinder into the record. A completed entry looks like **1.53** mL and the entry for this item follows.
**30** mL
